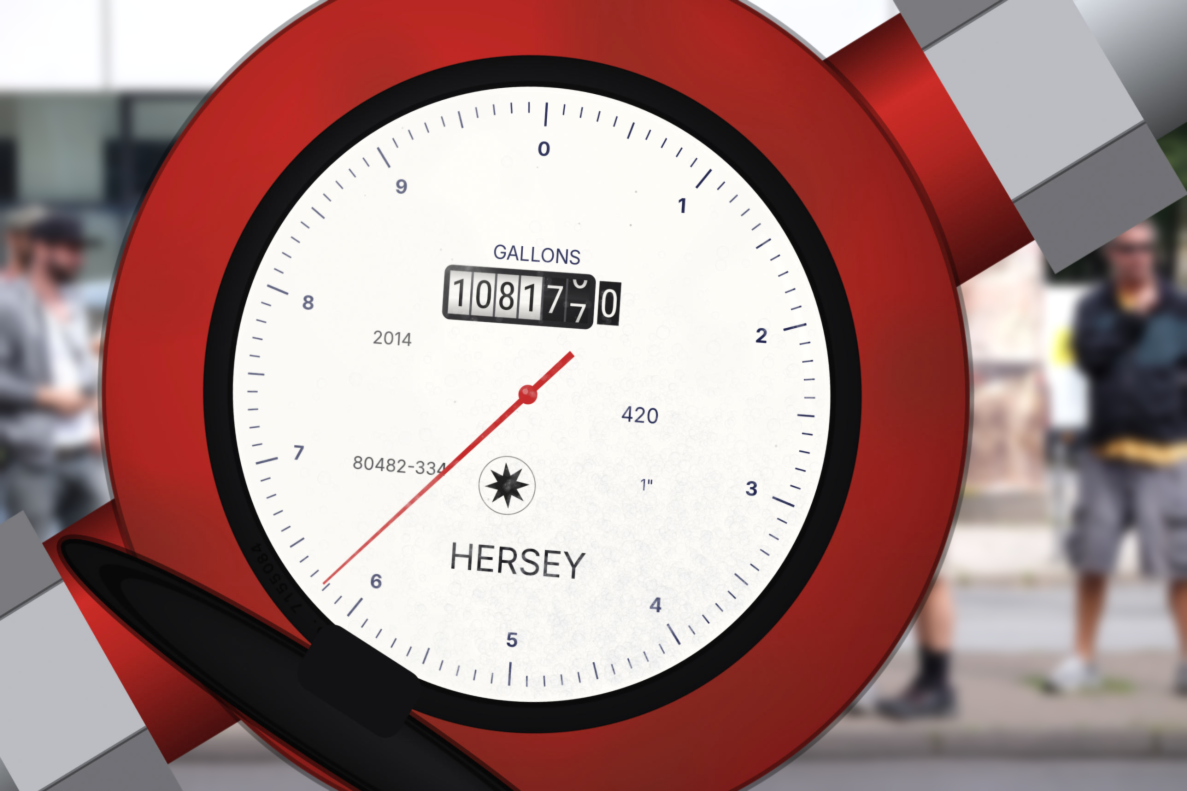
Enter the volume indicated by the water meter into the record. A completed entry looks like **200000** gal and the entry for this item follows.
**1081766.2** gal
